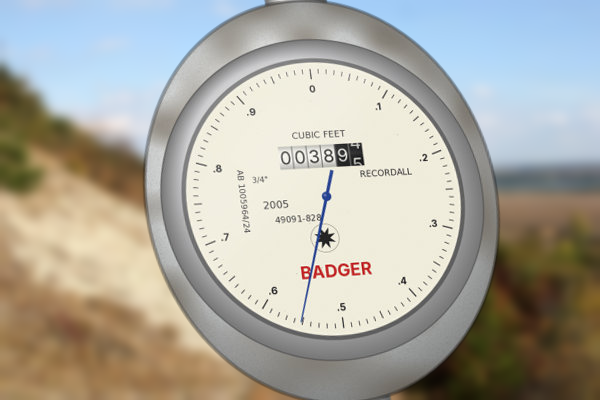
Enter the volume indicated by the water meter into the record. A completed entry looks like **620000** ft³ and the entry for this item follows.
**3894.55** ft³
